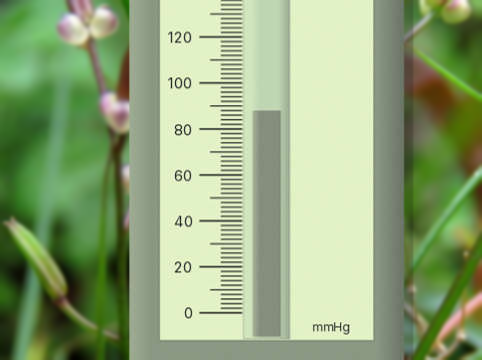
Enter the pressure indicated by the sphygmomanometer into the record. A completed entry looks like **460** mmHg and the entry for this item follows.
**88** mmHg
